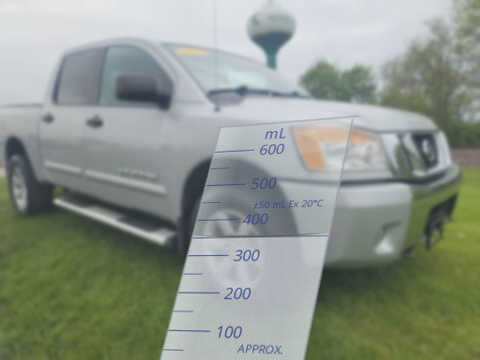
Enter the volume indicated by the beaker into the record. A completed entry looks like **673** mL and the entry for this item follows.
**350** mL
